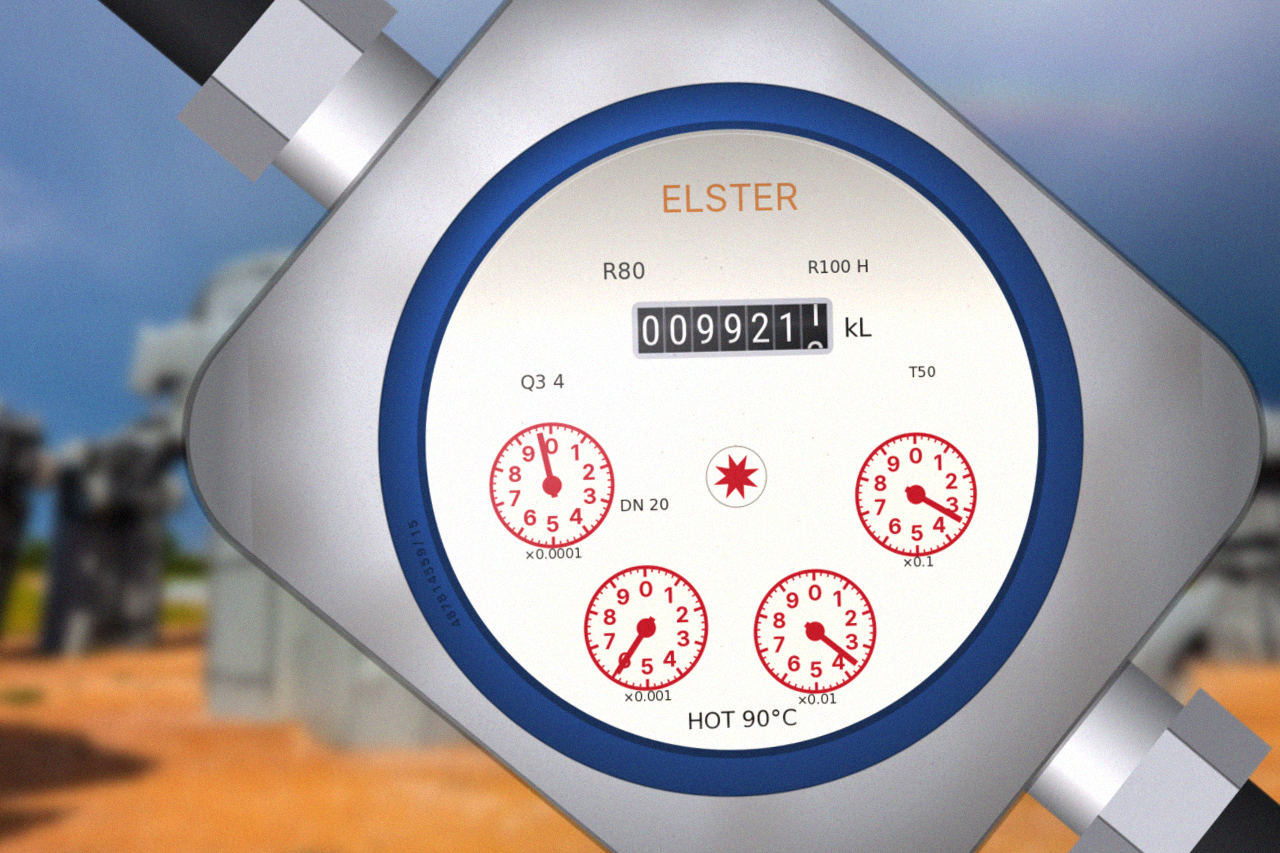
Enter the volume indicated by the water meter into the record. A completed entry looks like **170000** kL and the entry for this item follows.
**99211.3359** kL
